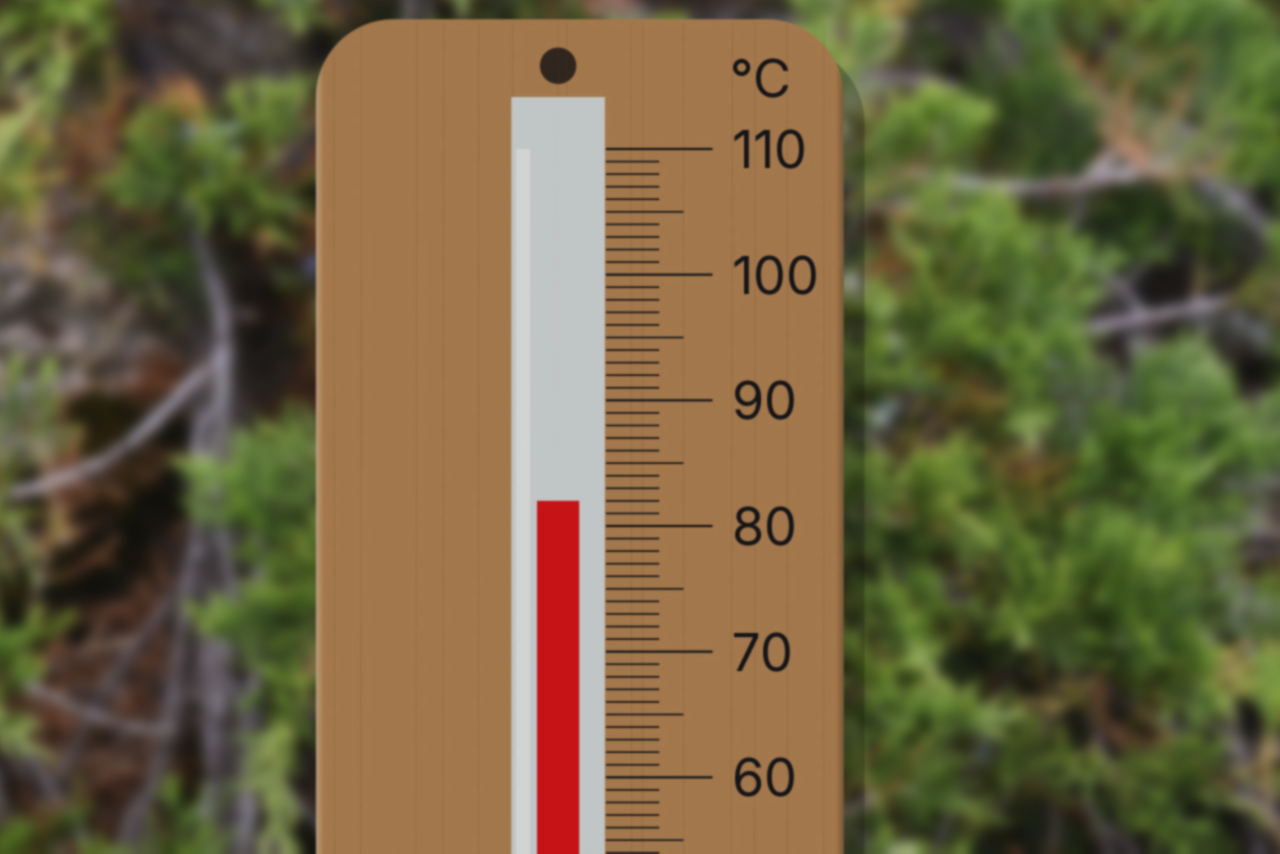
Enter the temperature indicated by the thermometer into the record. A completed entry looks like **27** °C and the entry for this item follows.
**82** °C
